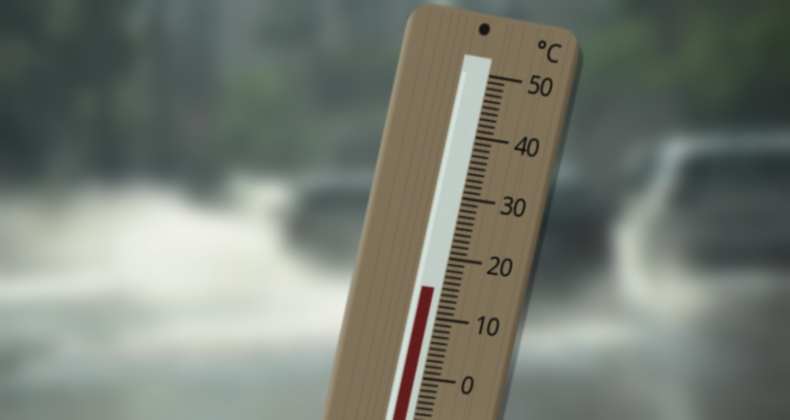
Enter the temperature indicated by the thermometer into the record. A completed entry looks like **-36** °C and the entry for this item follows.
**15** °C
